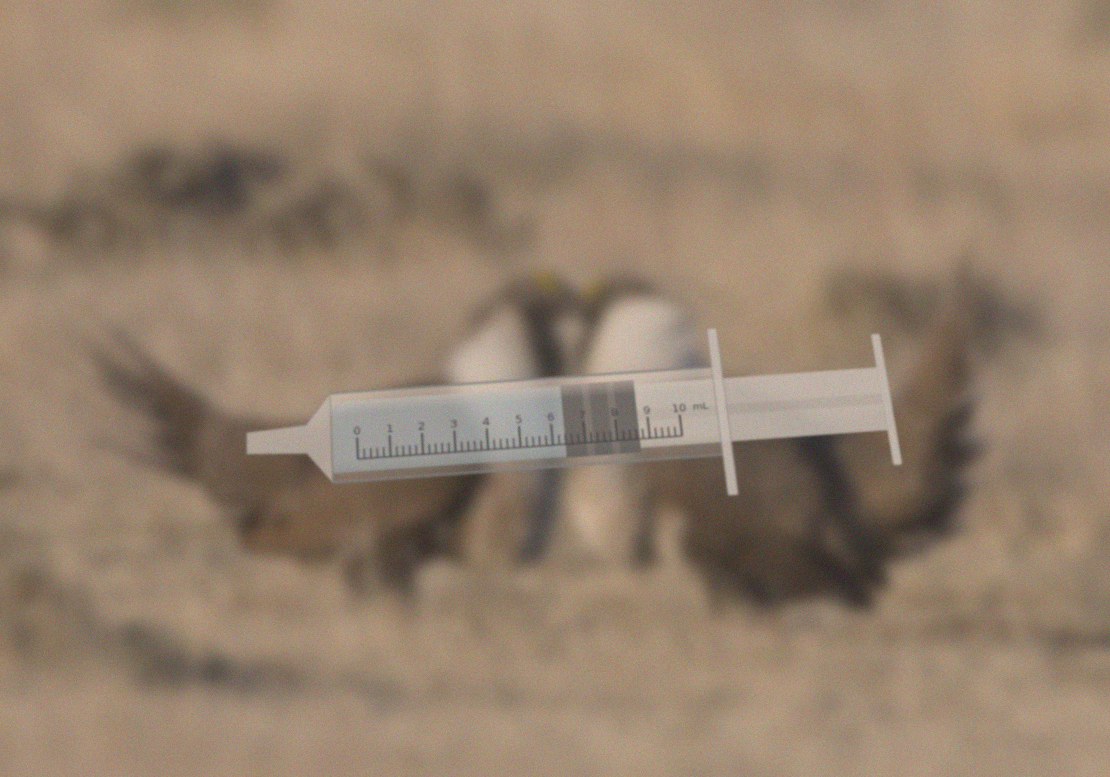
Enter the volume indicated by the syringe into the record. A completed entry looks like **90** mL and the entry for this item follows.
**6.4** mL
